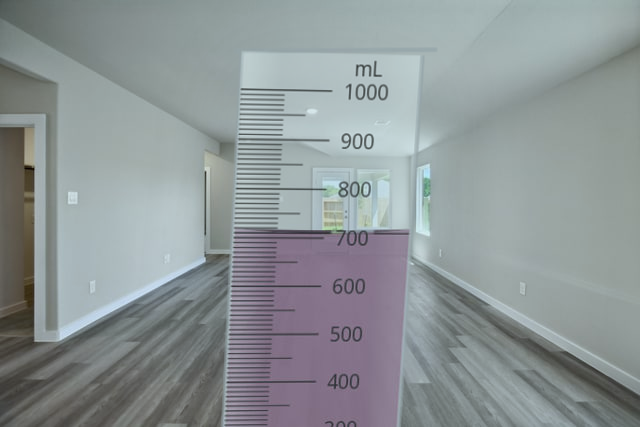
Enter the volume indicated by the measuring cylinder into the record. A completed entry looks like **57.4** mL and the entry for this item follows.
**710** mL
